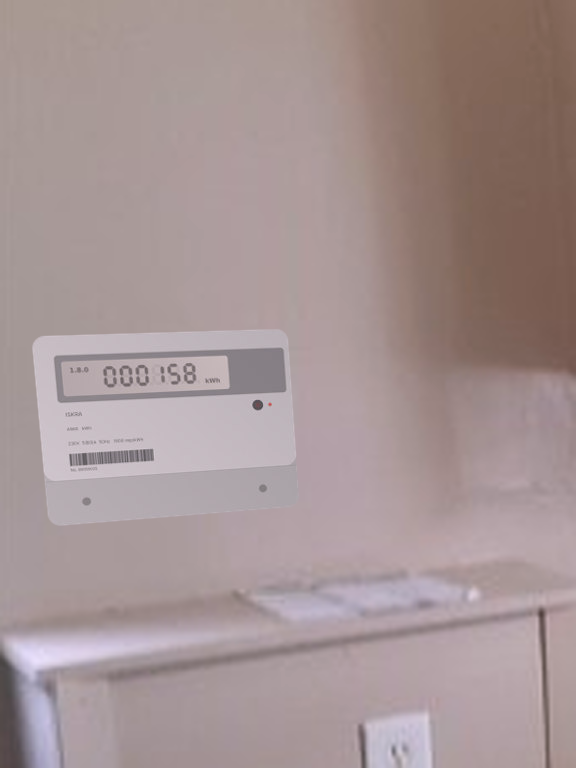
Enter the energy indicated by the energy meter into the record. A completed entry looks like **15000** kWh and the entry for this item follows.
**158** kWh
